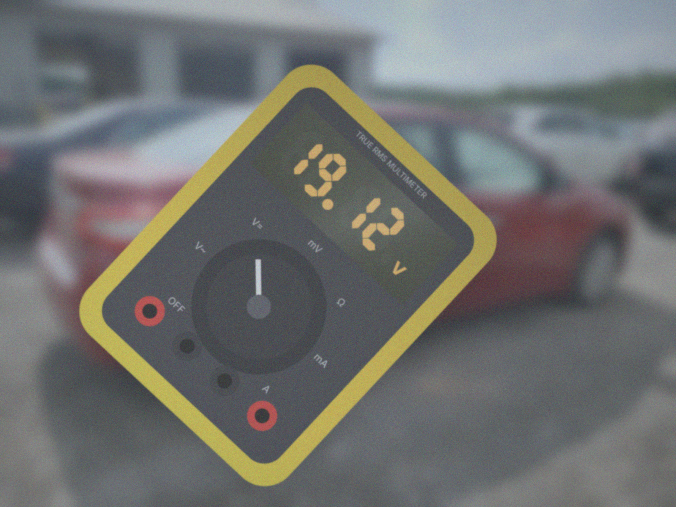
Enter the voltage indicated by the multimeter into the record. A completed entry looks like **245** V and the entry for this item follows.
**19.12** V
